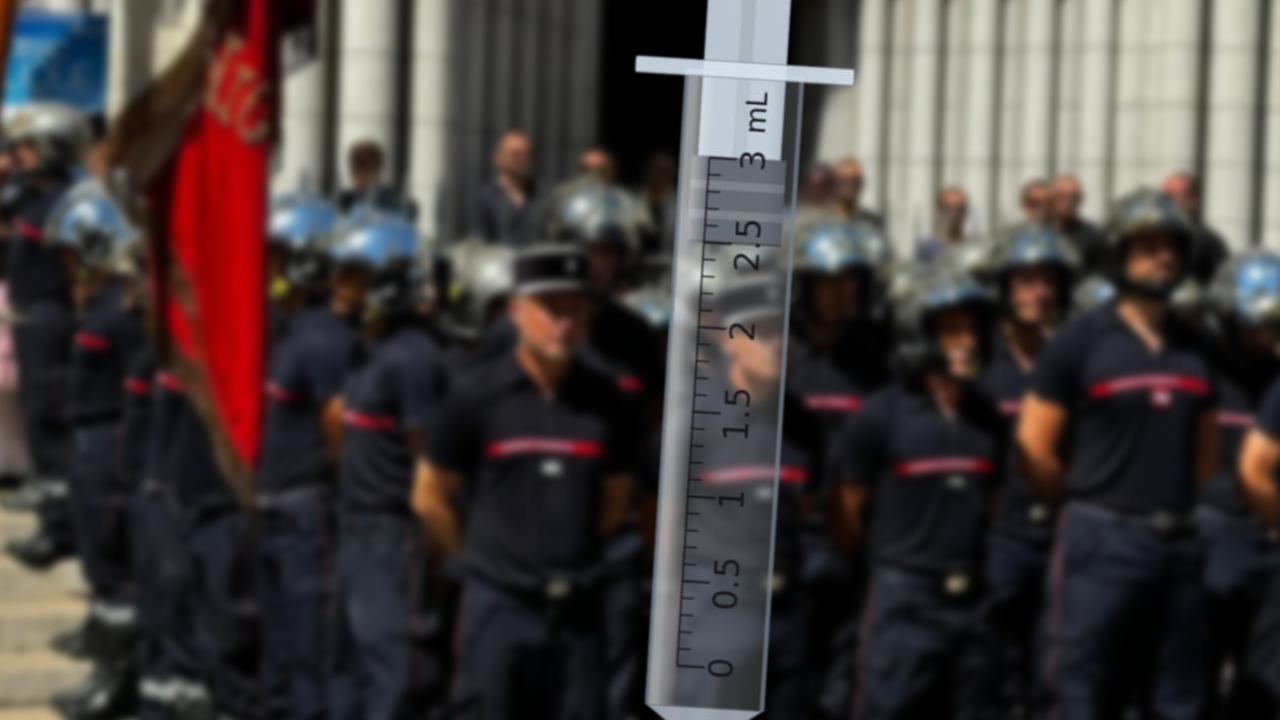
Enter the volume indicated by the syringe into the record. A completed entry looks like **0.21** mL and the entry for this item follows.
**2.5** mL
